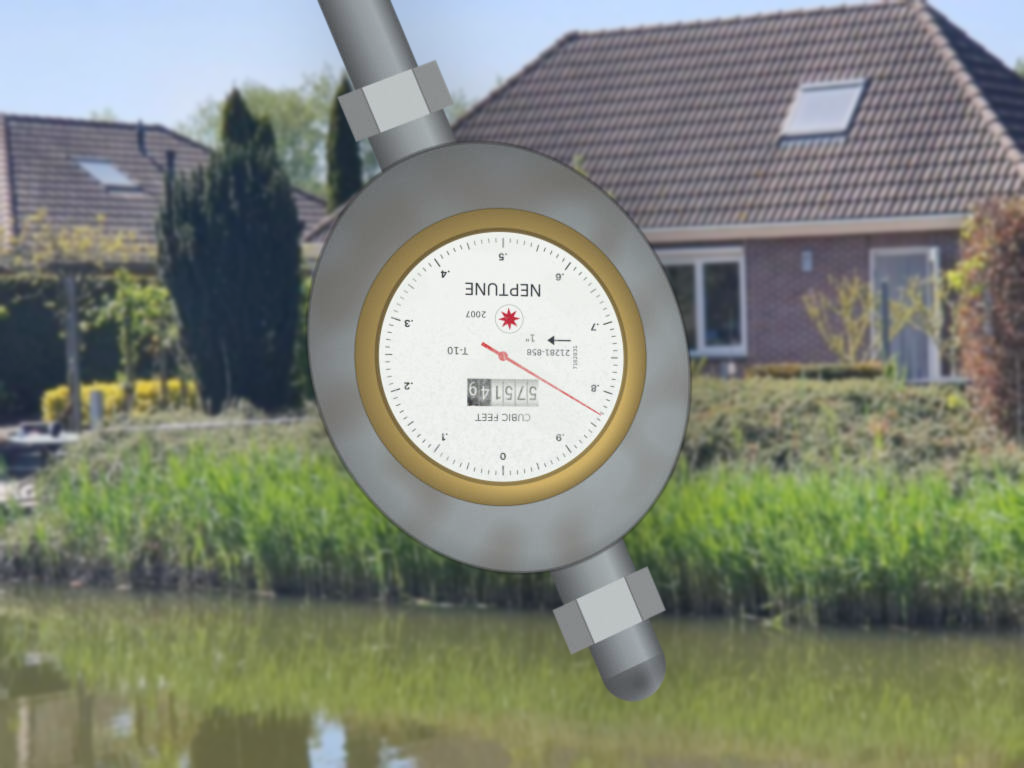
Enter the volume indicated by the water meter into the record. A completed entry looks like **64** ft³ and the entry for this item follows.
**575148.83** ft³
